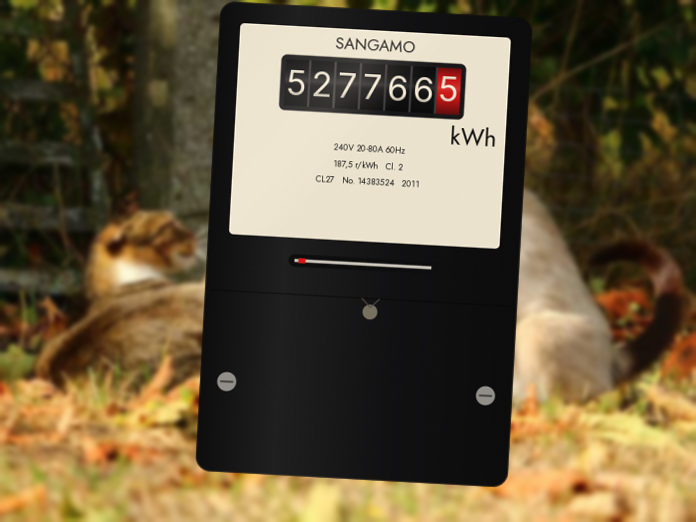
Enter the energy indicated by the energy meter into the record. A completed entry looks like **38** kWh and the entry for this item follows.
**527766.5** kWh
